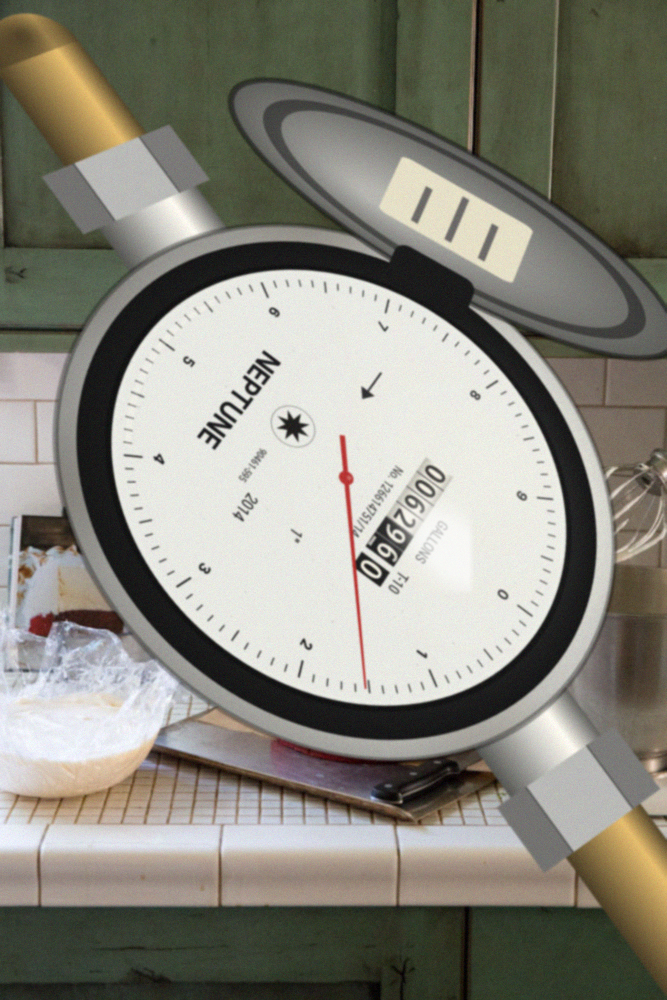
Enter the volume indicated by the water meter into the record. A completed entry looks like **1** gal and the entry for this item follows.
**62961.5** gal
